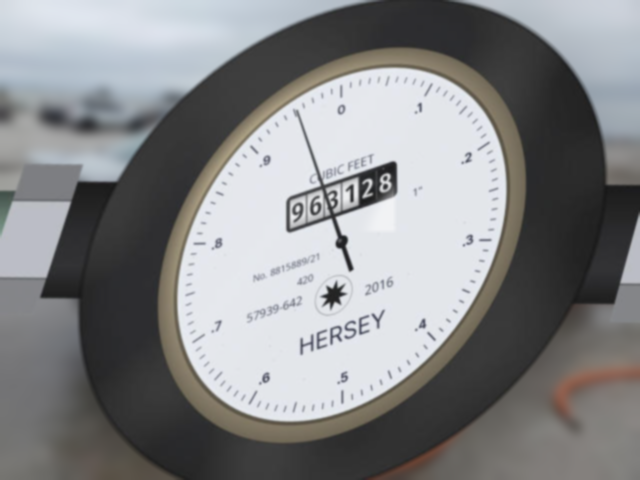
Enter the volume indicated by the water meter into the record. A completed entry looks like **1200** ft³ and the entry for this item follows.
**963127.95** ft³
